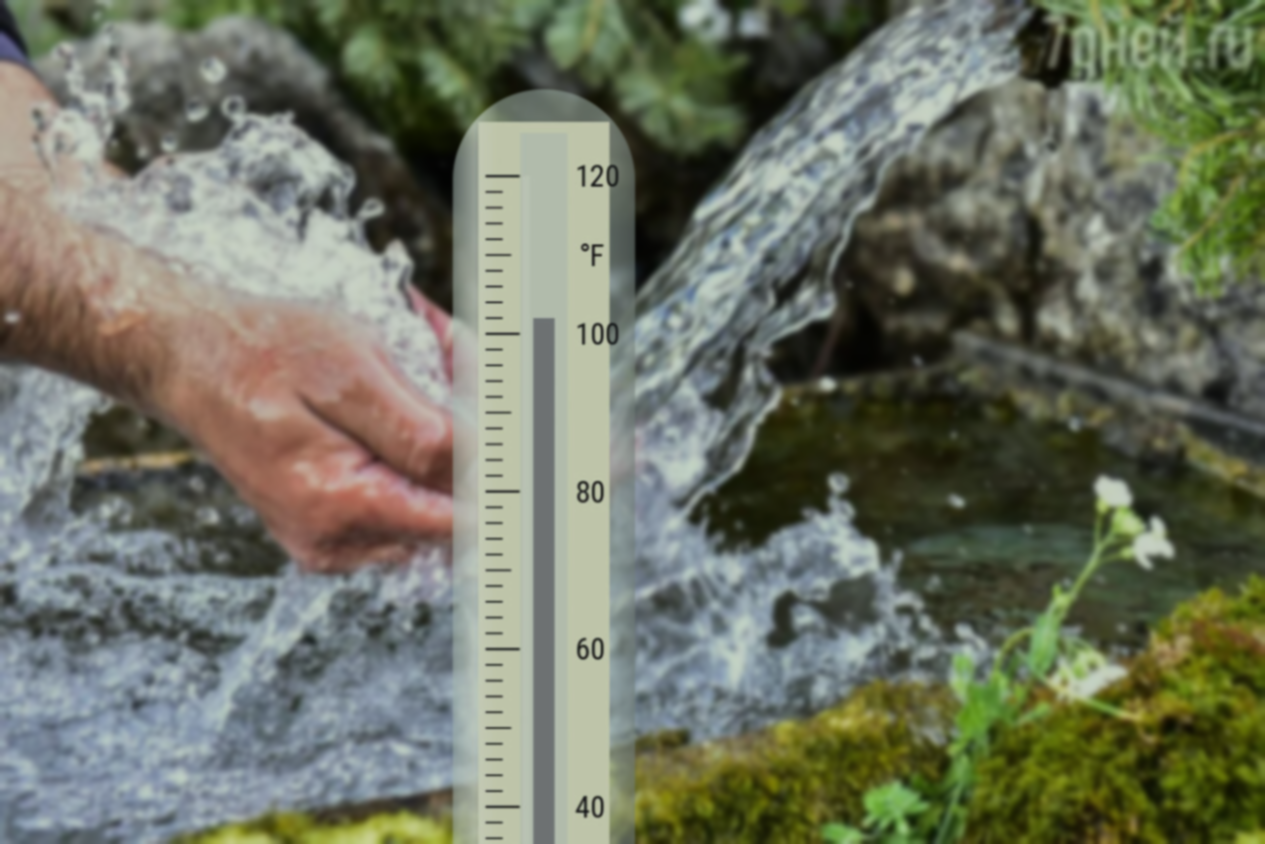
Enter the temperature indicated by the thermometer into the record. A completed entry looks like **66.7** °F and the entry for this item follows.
**102** °F
